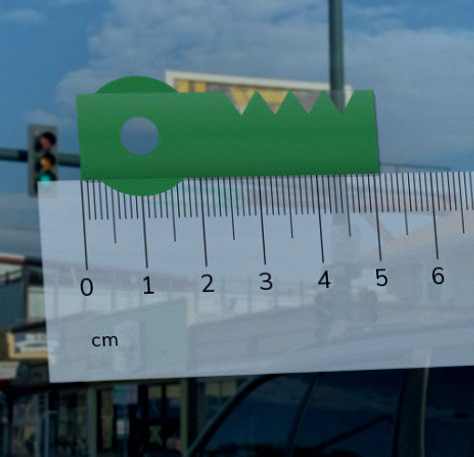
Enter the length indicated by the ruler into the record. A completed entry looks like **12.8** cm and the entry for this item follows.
**5.1** cm
